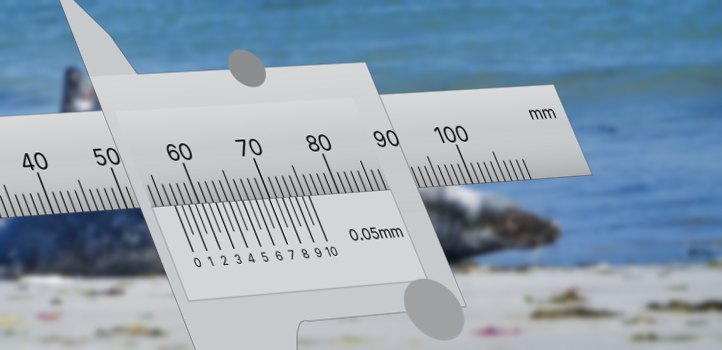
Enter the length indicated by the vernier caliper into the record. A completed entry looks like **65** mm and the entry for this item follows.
**56.6** mm
